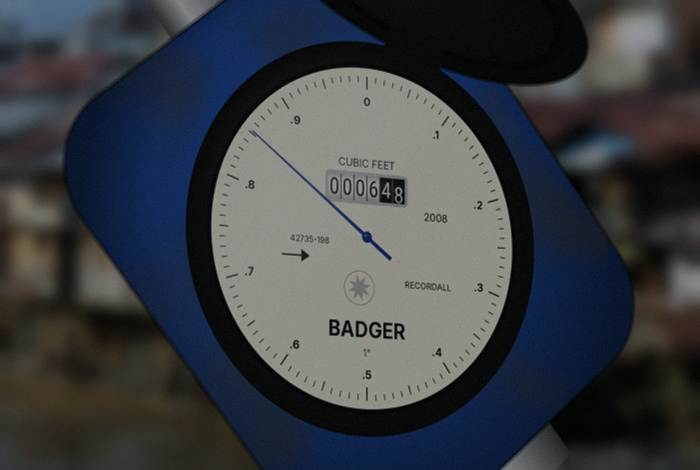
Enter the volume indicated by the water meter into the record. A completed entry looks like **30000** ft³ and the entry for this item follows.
**647.85** ft³
